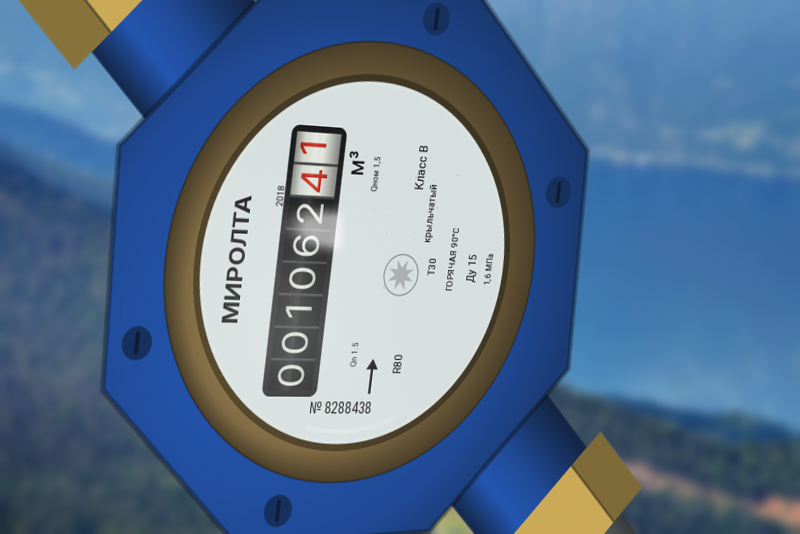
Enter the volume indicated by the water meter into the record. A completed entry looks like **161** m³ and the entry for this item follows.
**1062.41** m³
